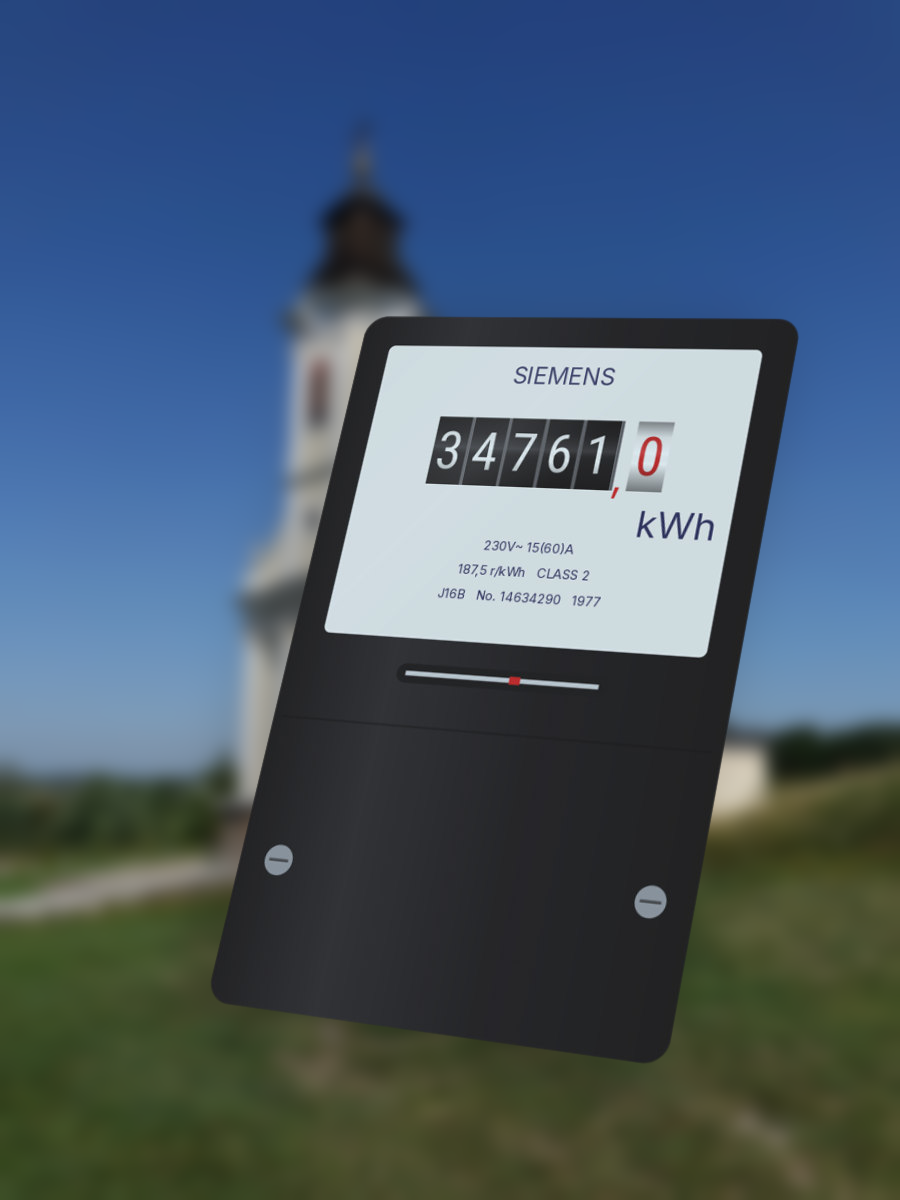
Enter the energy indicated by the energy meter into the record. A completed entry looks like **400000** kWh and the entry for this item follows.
**34761.0** kWh
